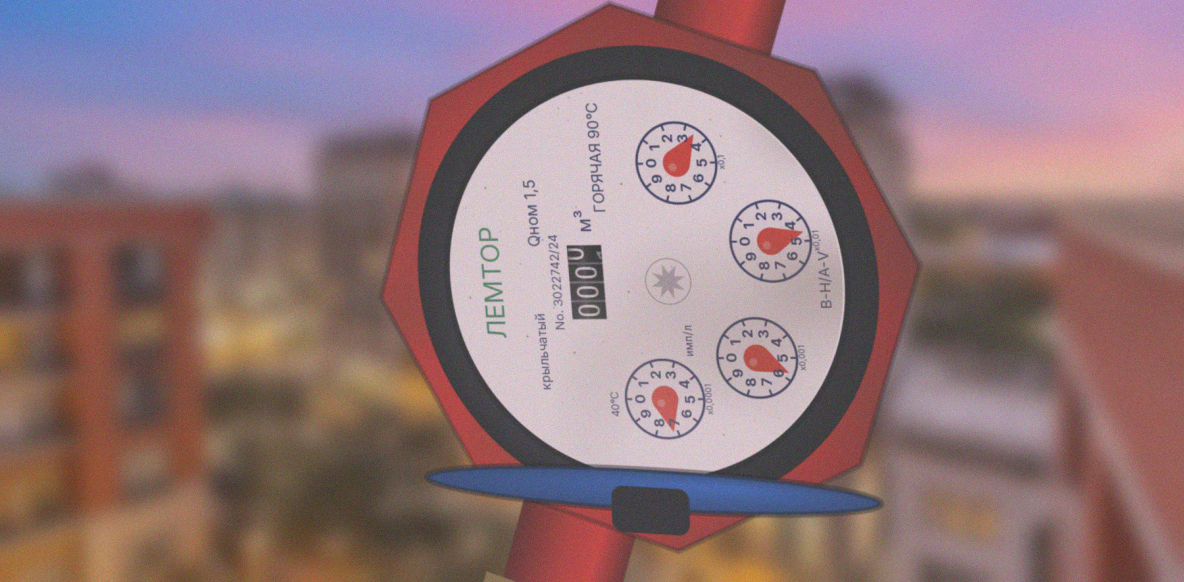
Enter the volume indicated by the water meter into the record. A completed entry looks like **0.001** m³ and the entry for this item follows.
**0.3457** m³
